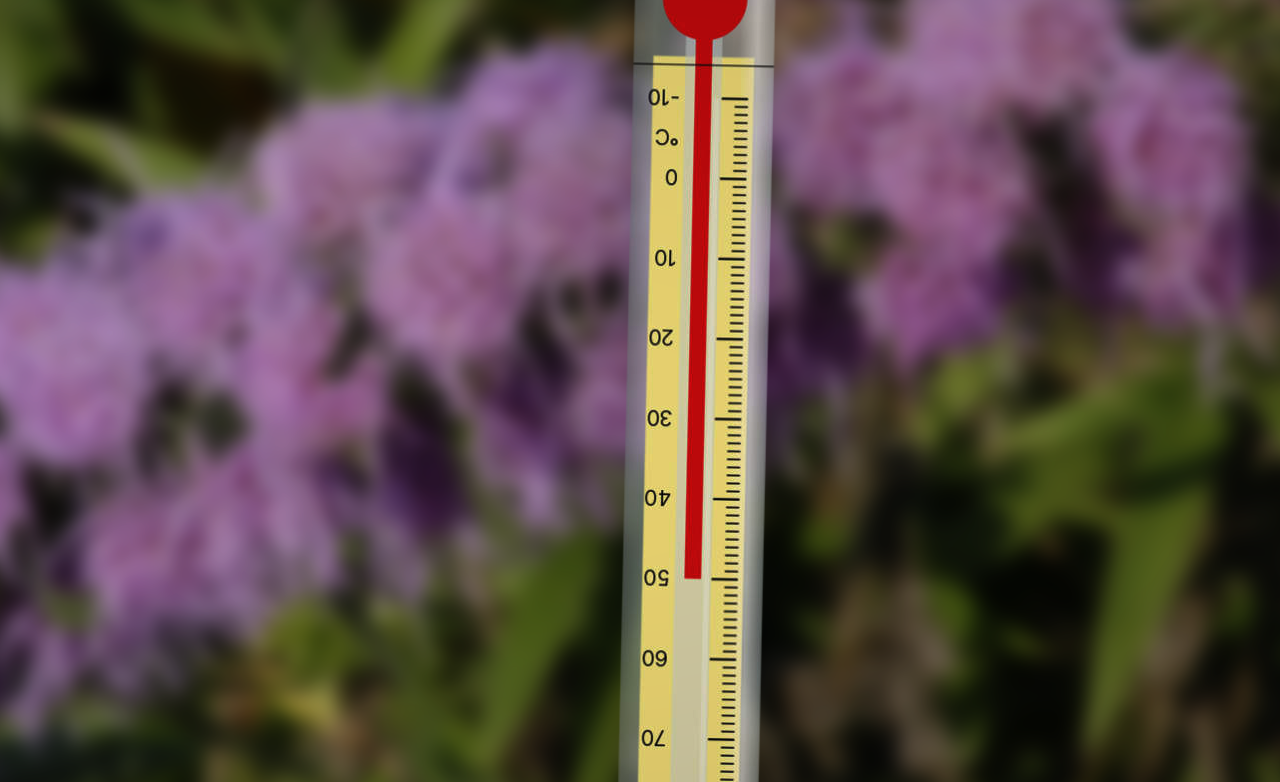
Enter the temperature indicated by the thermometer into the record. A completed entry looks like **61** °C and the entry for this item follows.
**50** °C
